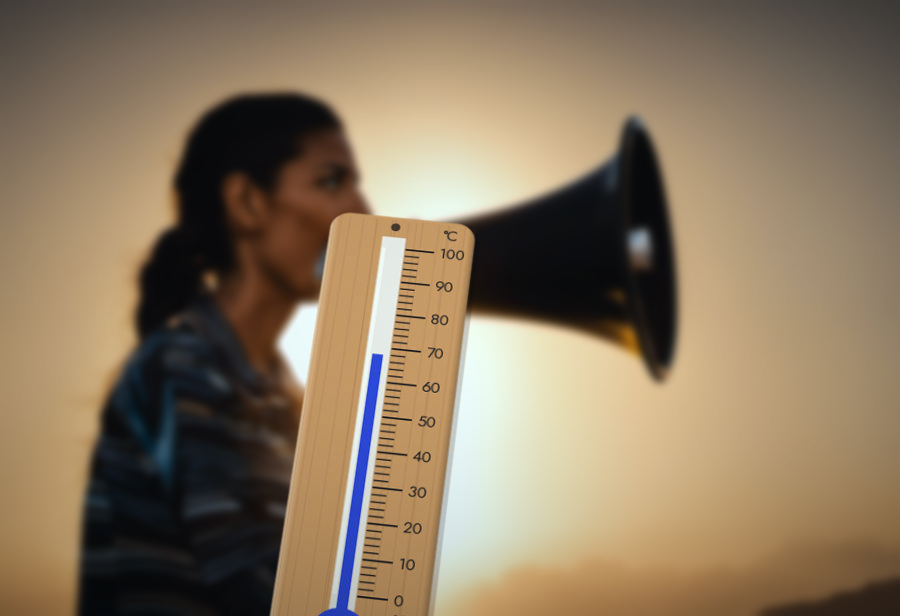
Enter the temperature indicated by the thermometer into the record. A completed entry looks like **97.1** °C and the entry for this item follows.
**68** °C
